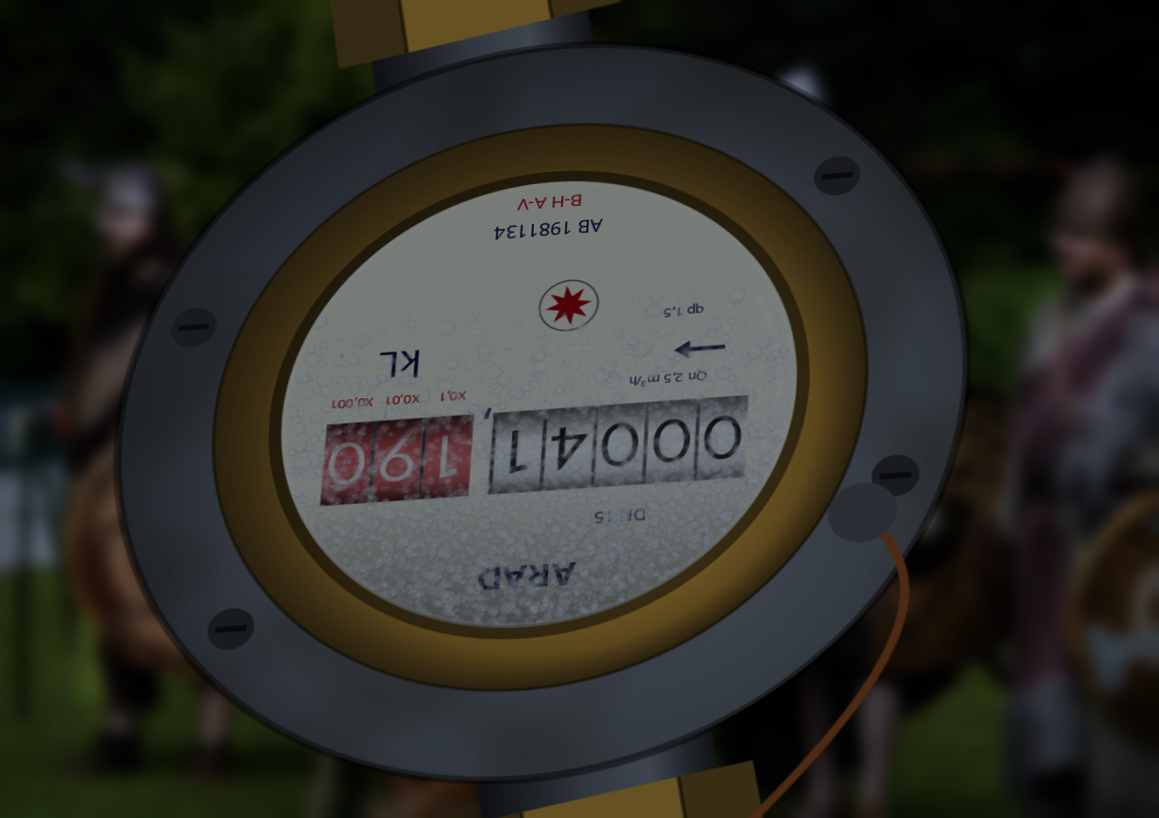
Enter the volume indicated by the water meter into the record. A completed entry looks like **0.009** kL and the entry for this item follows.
**41.190** kL
